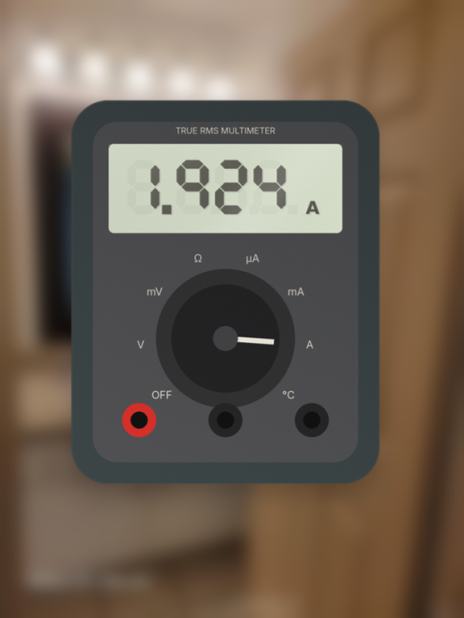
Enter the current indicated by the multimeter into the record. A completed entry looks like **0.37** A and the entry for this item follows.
**1.924** A
